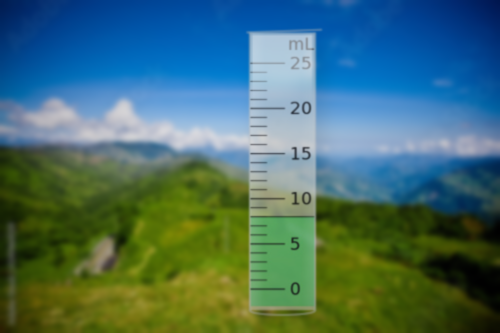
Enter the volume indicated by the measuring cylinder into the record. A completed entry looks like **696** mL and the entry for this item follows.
**8** mL
